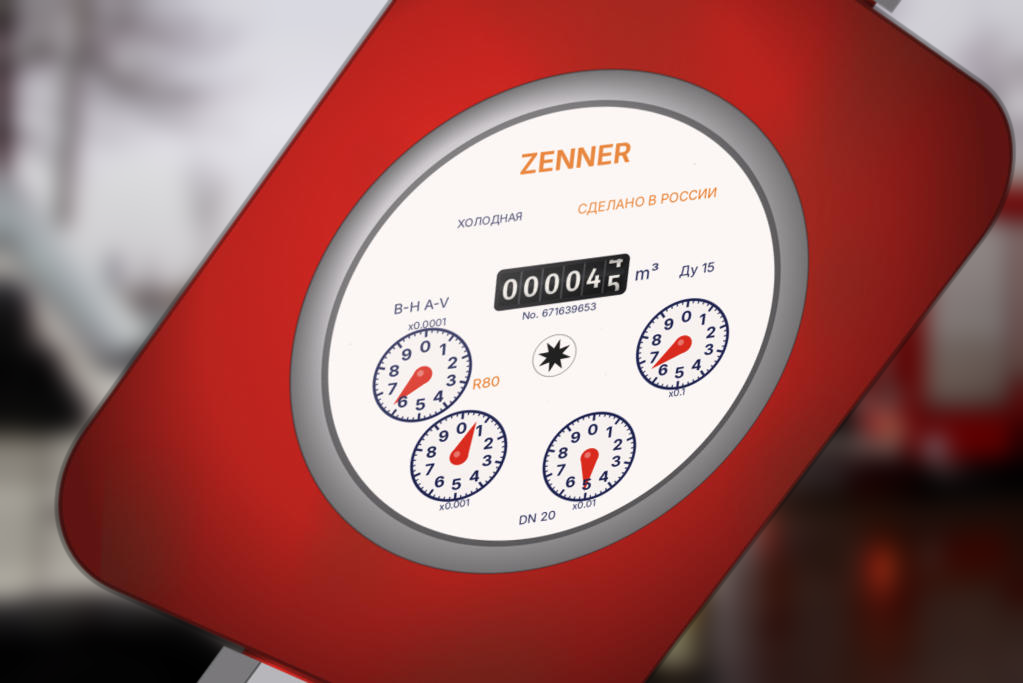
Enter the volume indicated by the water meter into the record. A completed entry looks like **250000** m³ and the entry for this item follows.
**44.6506** m³
